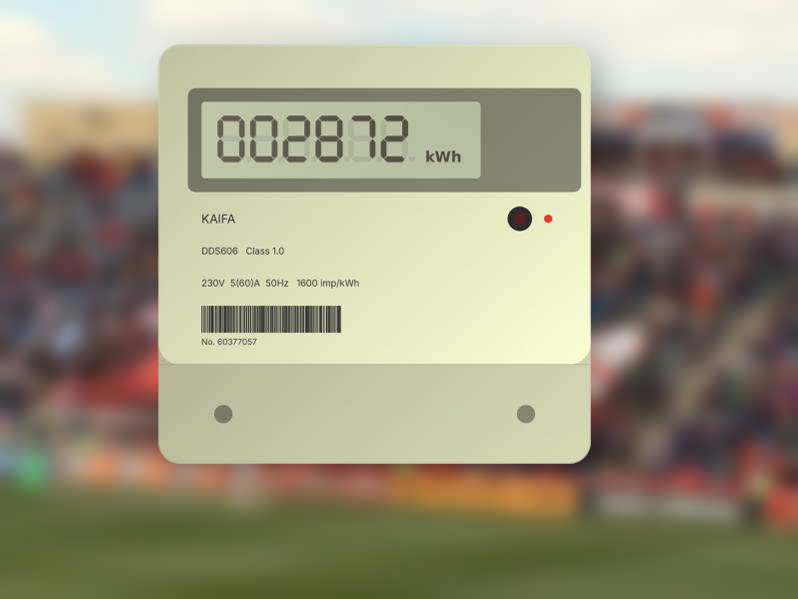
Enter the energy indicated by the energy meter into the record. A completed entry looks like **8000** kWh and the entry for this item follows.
**2872** kWh
